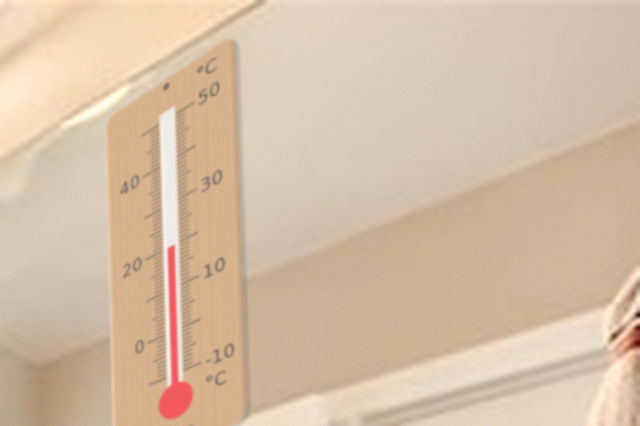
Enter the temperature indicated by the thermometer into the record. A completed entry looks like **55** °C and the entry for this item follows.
**20** °C
